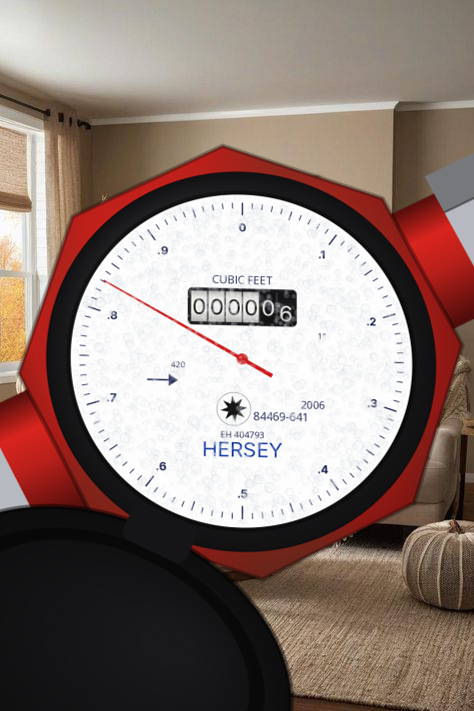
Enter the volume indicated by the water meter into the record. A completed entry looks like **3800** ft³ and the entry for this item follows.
**5.83** ft³
